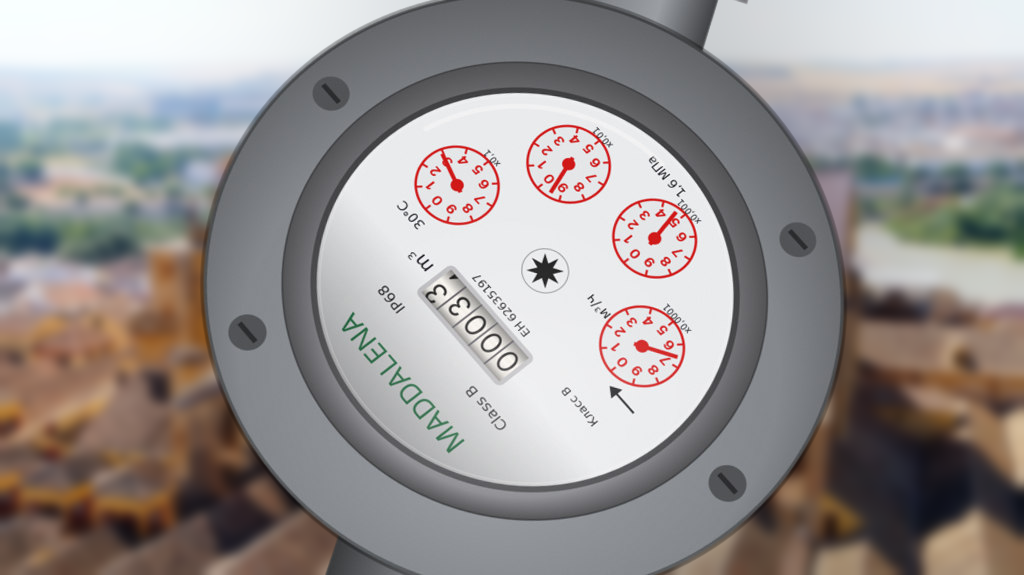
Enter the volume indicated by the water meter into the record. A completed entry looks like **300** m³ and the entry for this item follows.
**33.2946** m³
